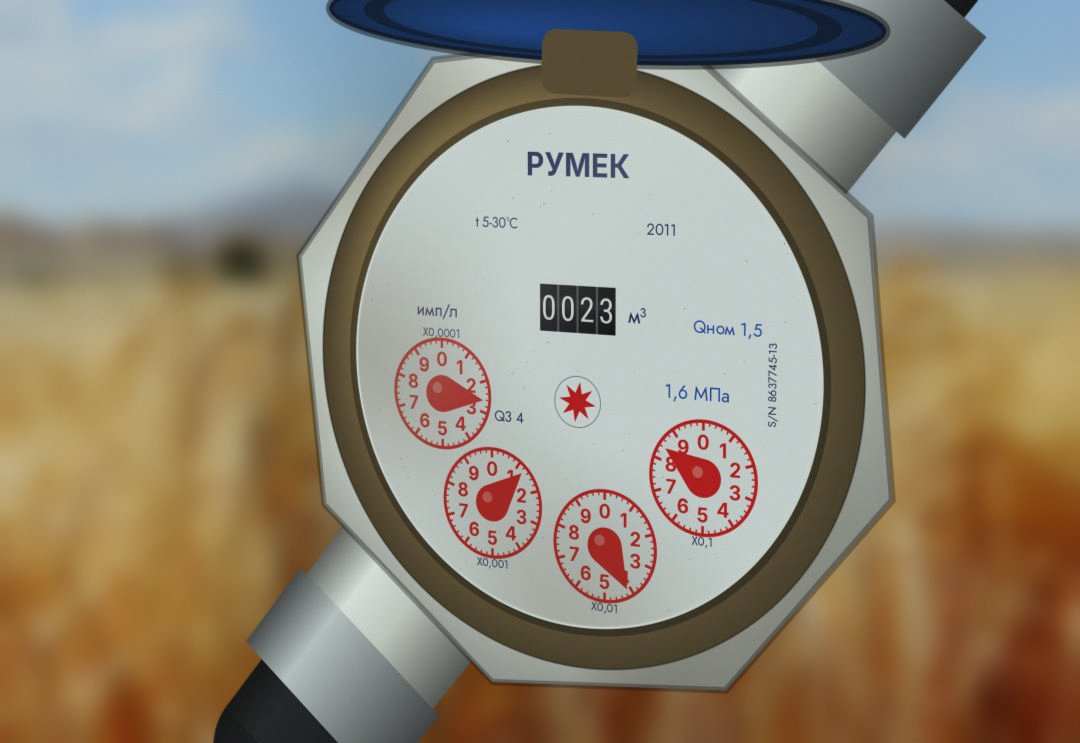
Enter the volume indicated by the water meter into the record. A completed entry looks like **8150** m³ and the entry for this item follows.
**23.8412** m³
